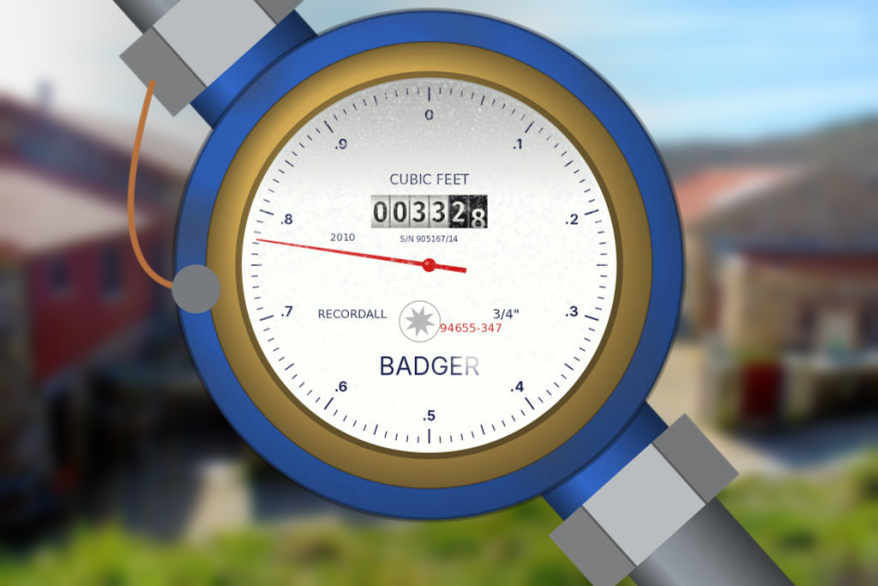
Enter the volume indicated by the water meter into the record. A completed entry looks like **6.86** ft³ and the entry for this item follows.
**3327.77** ft³
